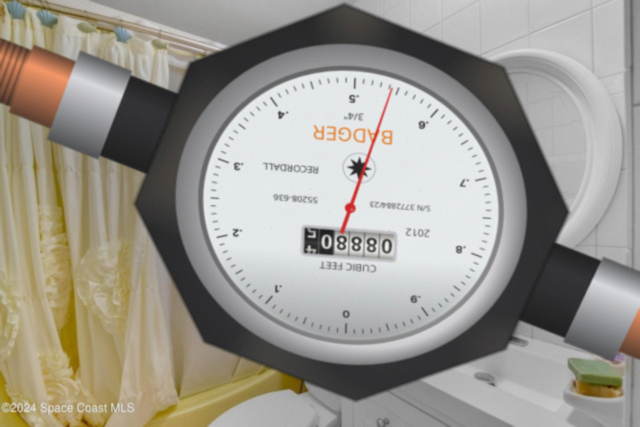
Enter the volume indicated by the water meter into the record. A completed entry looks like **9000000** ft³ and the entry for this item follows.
**88804.54** ft³
